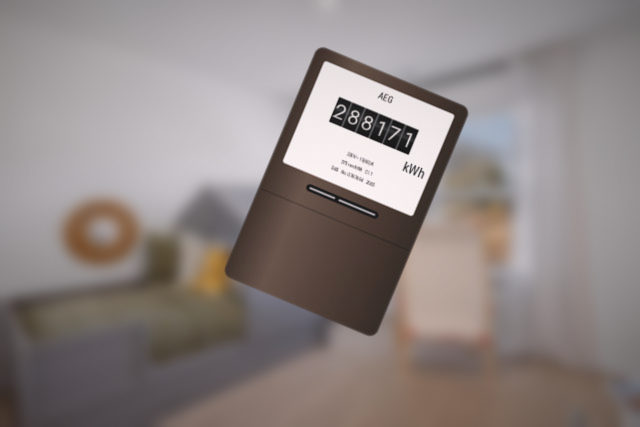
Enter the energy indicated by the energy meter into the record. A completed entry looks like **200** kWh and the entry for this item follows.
**288171** kWh
